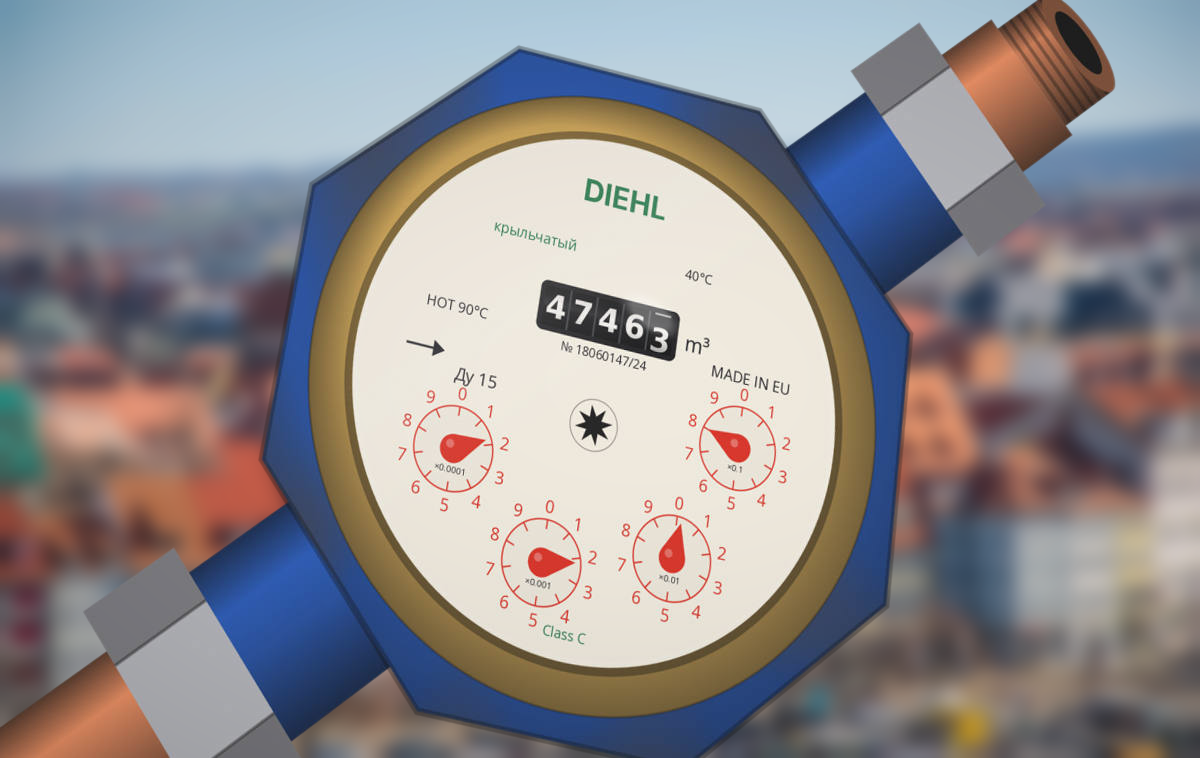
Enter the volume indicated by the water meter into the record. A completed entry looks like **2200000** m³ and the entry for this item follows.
**47462.8021** m³
